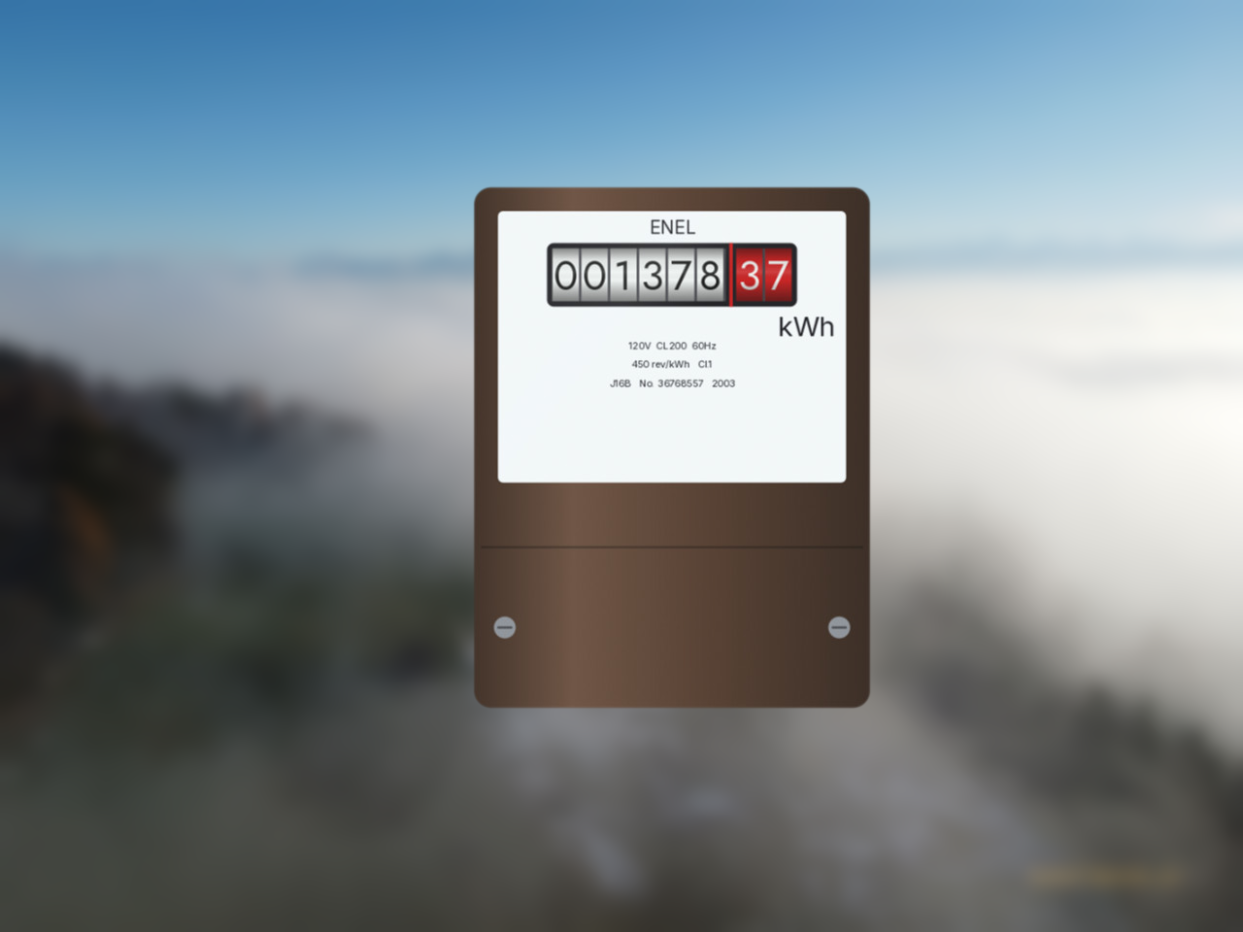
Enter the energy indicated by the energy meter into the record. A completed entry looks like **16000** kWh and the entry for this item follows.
**1378.37** kWh
